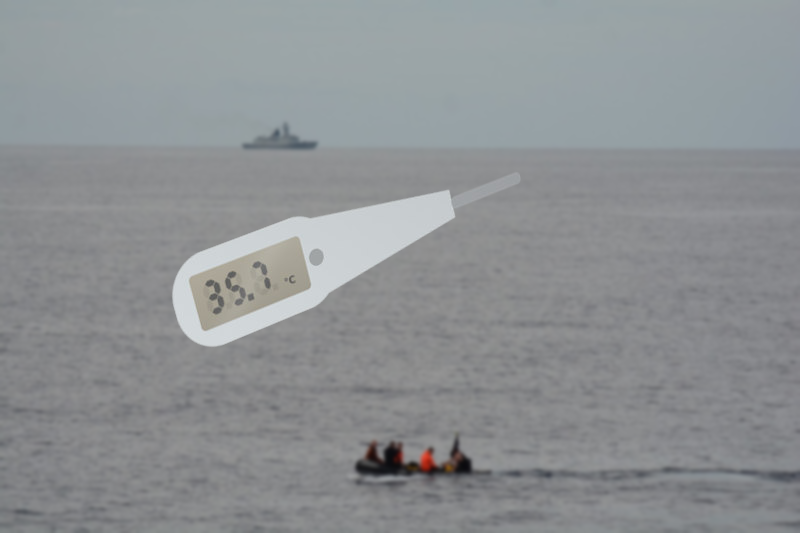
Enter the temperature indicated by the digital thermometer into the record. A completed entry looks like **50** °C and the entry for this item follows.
**35.7** °C
